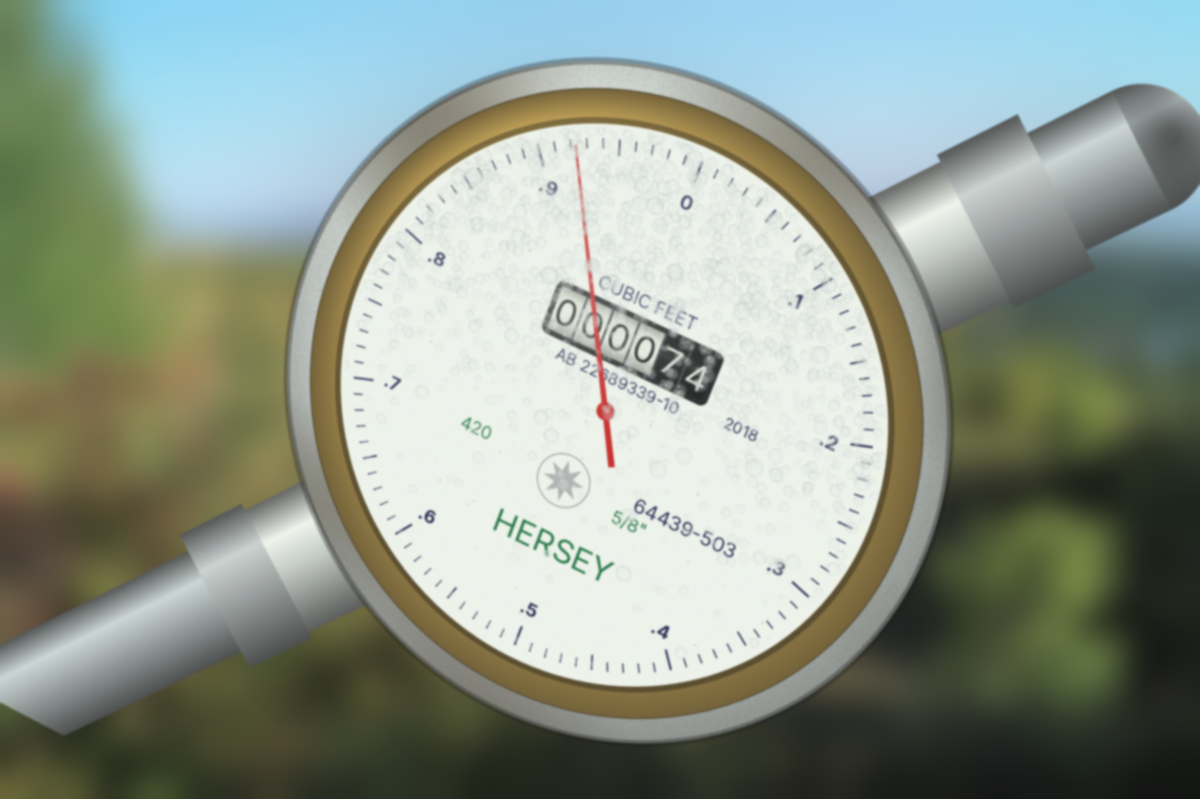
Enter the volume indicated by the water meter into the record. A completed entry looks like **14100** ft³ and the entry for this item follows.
**73.92** ft³
